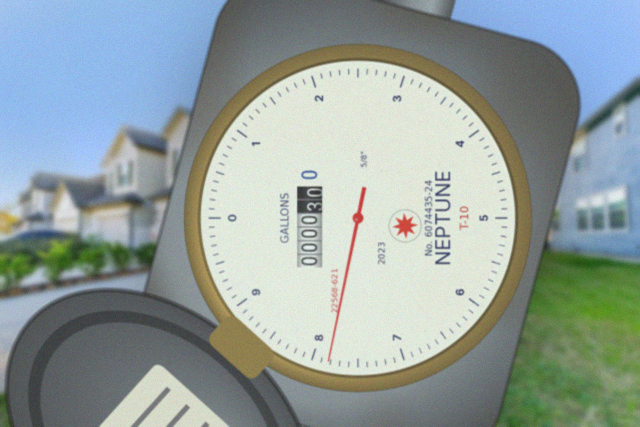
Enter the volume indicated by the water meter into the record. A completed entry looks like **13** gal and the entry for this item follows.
**297.8** gal
